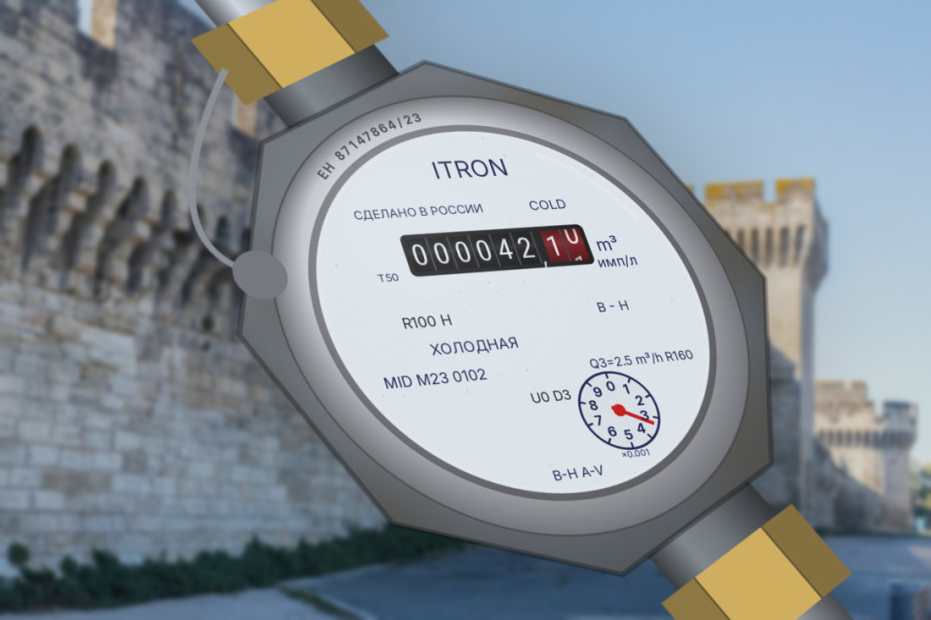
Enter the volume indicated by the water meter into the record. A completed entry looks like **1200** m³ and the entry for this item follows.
**42.103** m³
